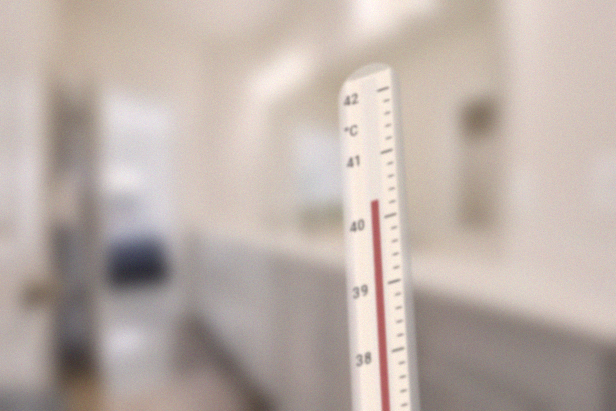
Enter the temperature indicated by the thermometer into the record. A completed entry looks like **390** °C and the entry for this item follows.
**40.3** °C
